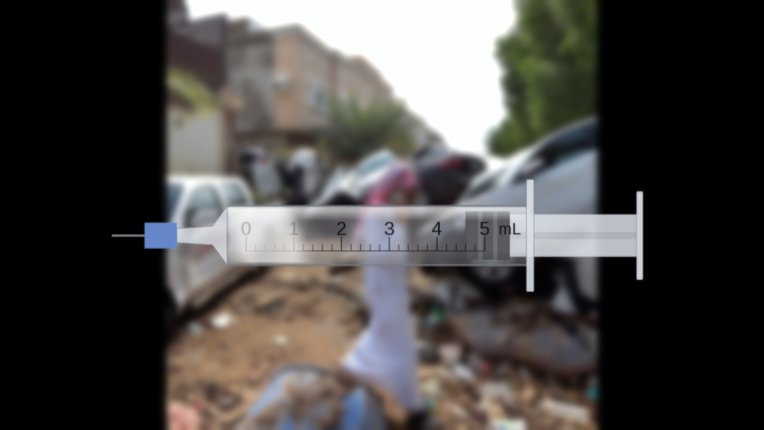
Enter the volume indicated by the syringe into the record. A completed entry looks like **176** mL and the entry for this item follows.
**4.6** mL
